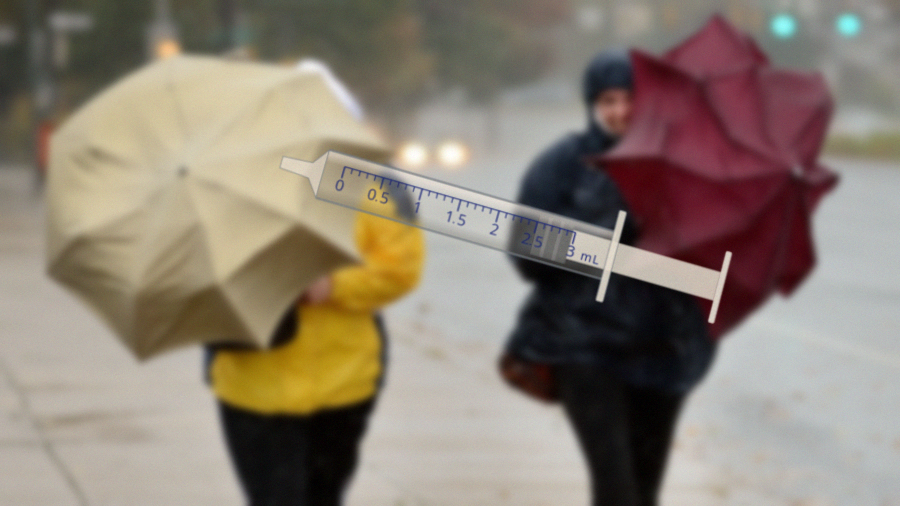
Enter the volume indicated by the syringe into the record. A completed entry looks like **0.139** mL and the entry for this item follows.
**2.5** mL
